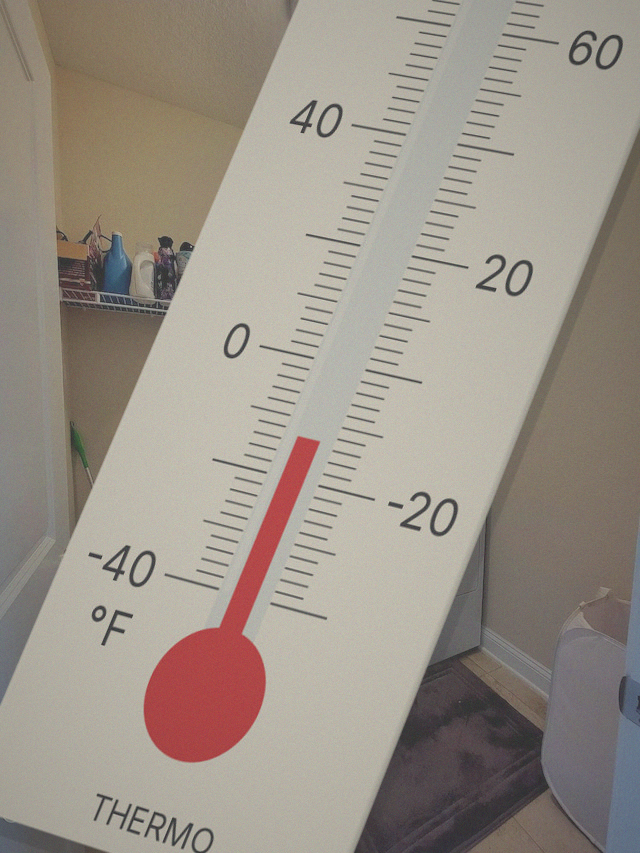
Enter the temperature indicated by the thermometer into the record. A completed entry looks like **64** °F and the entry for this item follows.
**-13** °F
